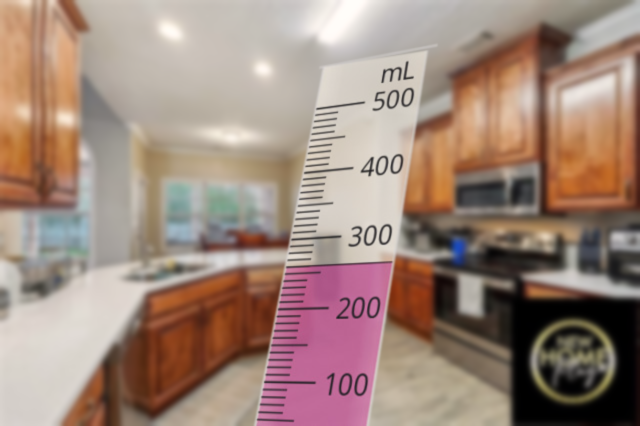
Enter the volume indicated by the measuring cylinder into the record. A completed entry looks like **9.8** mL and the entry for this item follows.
**260** mL
